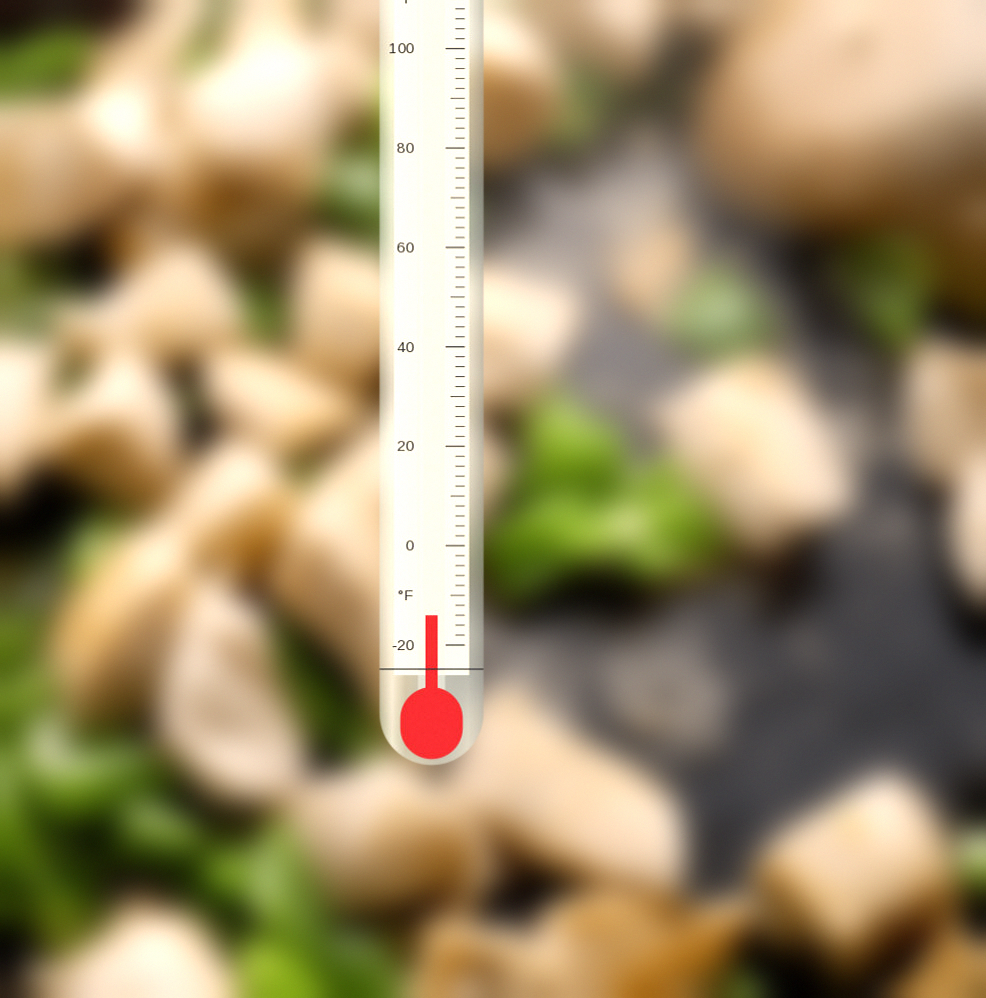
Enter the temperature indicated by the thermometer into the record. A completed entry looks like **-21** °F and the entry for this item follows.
**-14** °F
